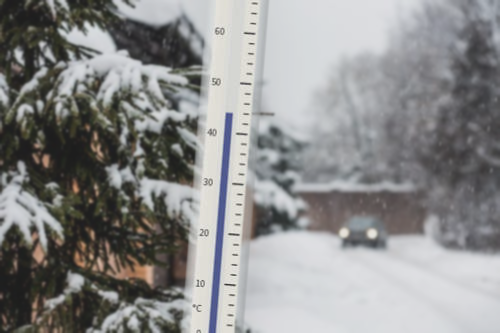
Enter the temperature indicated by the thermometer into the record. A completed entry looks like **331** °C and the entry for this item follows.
**44** °C
